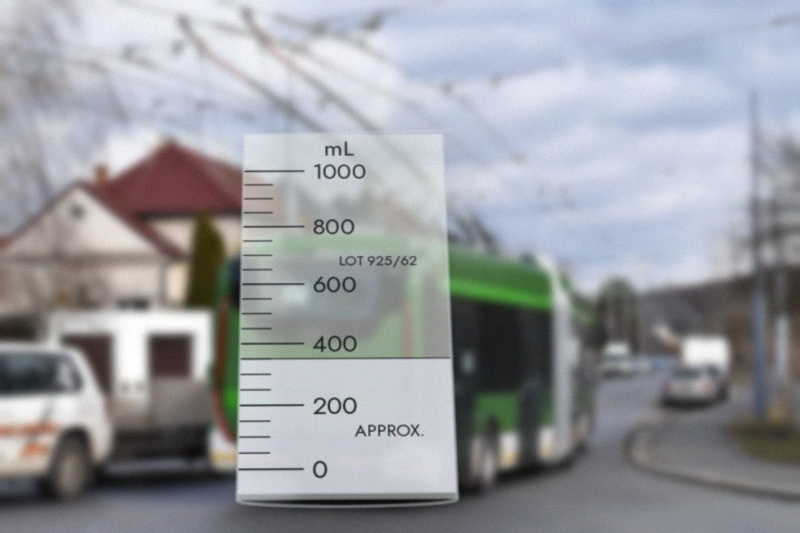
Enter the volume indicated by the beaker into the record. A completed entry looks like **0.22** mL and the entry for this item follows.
**350** mL
